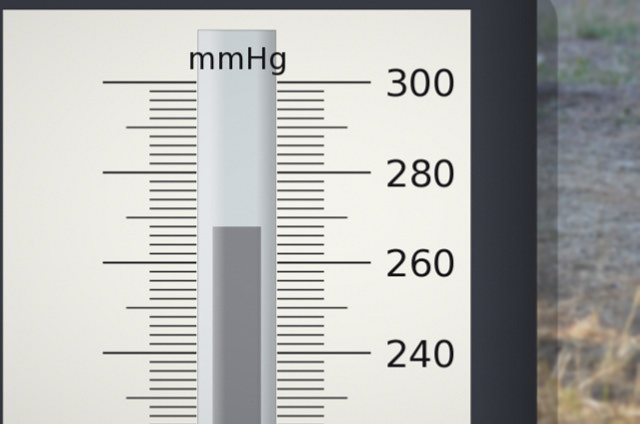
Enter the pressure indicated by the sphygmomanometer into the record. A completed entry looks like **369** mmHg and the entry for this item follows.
**268** mmHg
